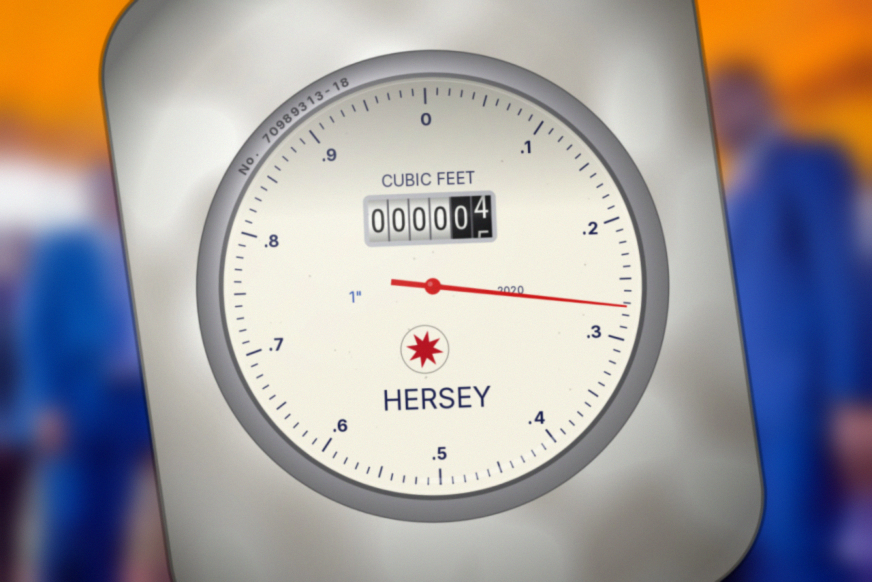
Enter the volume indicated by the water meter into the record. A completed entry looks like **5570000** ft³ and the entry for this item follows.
**4.27** ft³
